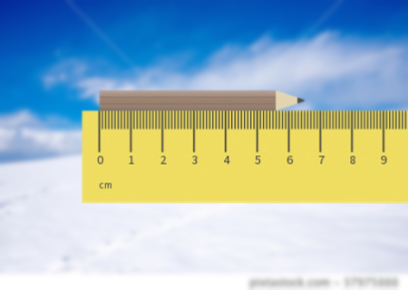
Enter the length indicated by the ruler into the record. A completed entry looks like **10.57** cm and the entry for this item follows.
**6.5** cm
